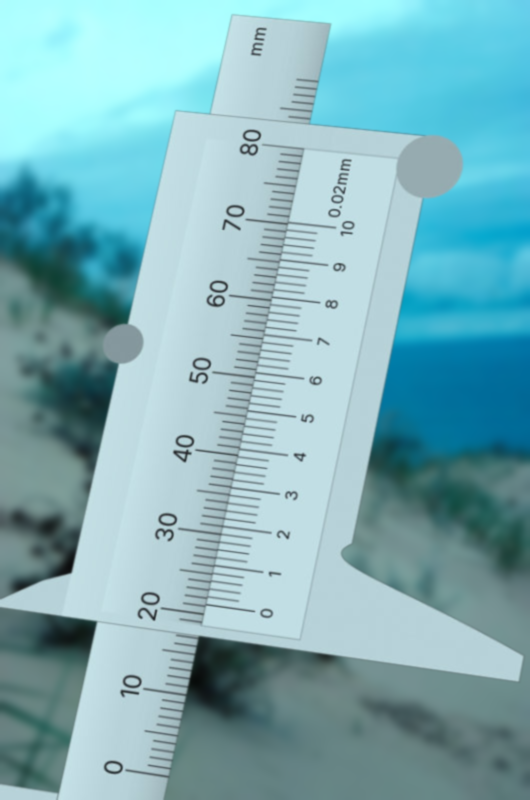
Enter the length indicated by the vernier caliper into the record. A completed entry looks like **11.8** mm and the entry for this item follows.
**21.2** mm
